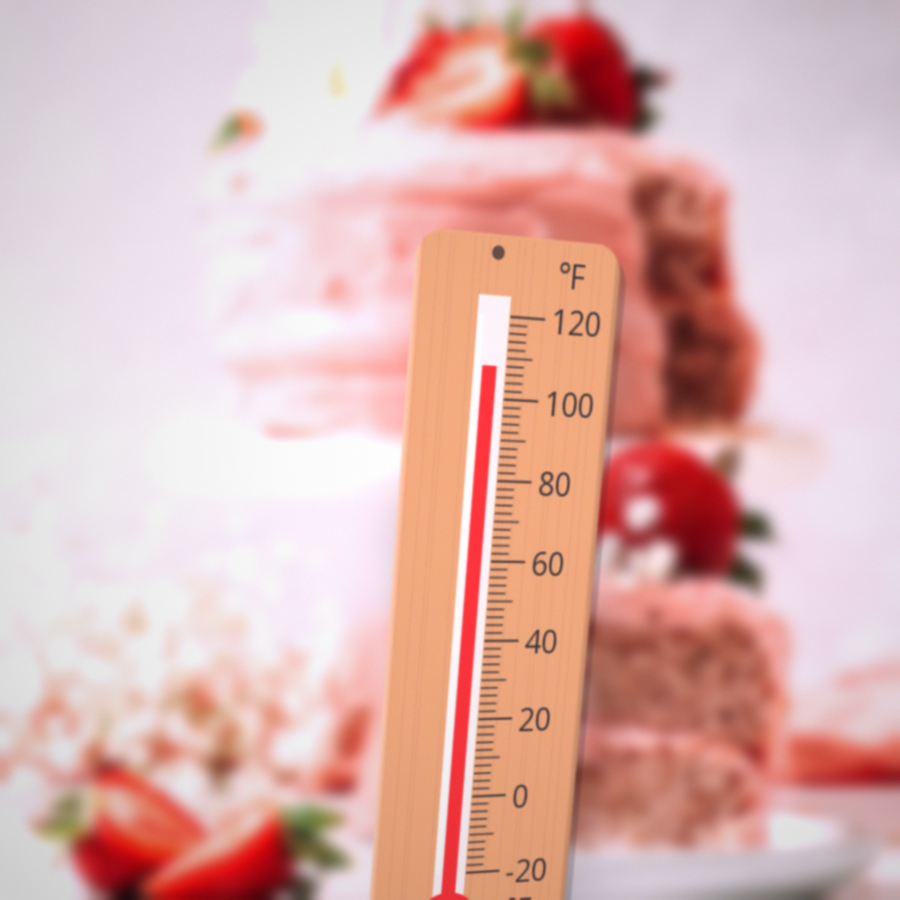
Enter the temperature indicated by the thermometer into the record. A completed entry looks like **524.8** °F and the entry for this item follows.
**108** °F
